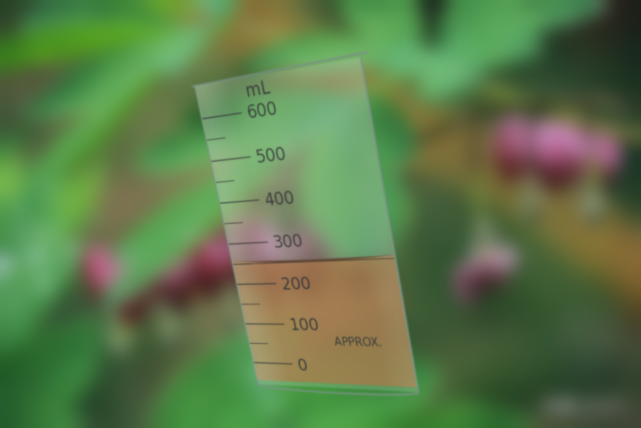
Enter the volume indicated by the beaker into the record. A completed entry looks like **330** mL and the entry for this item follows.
**250** mL
